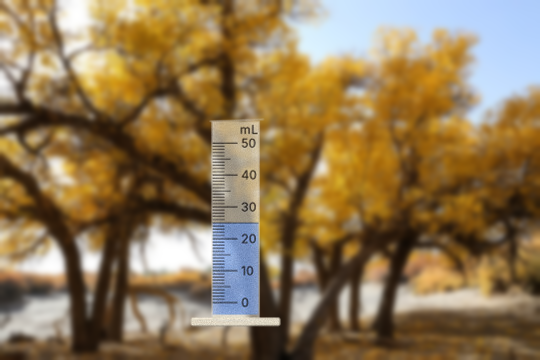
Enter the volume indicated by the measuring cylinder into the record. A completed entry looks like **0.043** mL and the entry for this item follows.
**25** mL
